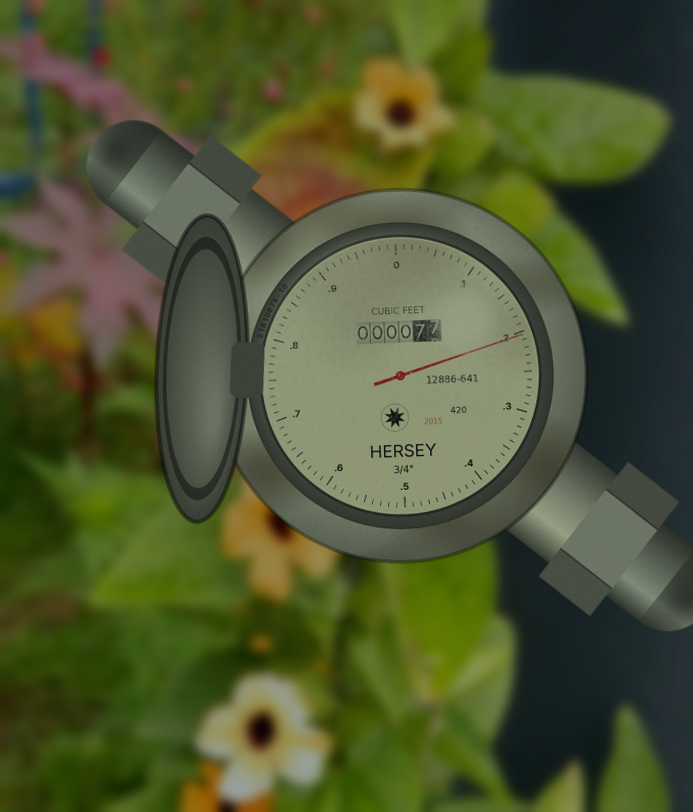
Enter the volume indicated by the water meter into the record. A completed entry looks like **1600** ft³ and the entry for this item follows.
**77.20** ft³
